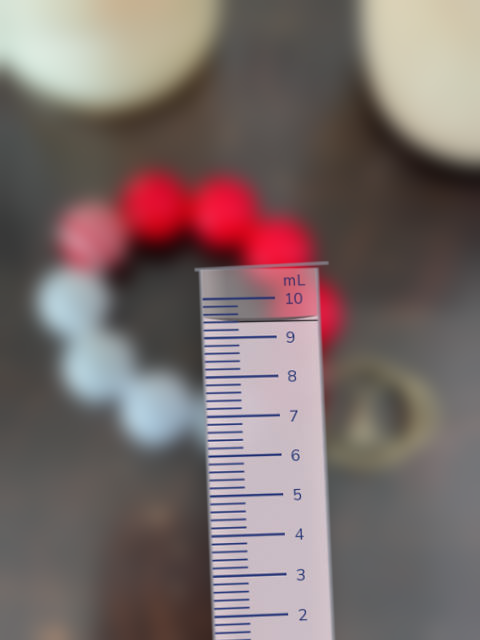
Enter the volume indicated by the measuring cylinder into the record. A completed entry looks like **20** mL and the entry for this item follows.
**9.4** mL
